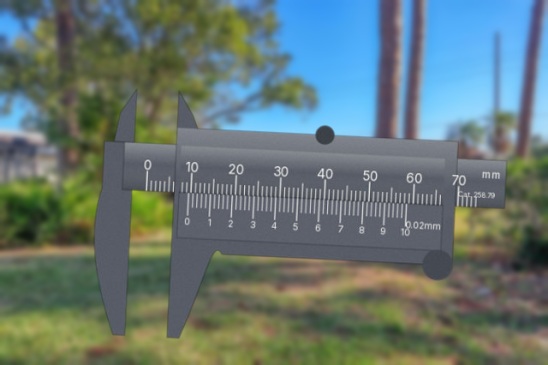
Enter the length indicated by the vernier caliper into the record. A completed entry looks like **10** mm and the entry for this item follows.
**9.5** mm
